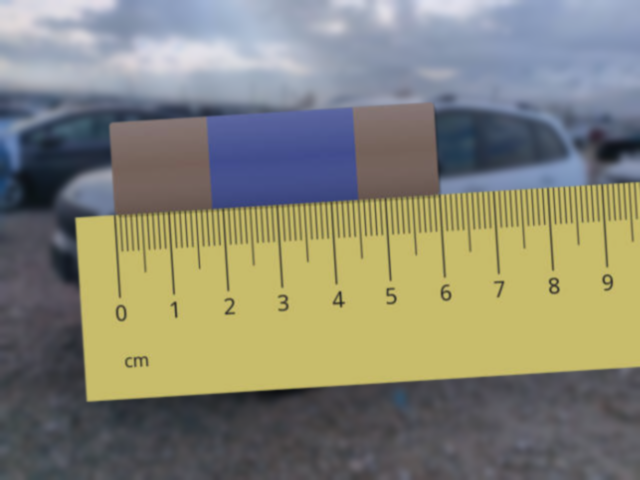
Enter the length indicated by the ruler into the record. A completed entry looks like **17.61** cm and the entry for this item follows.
**6** cm
